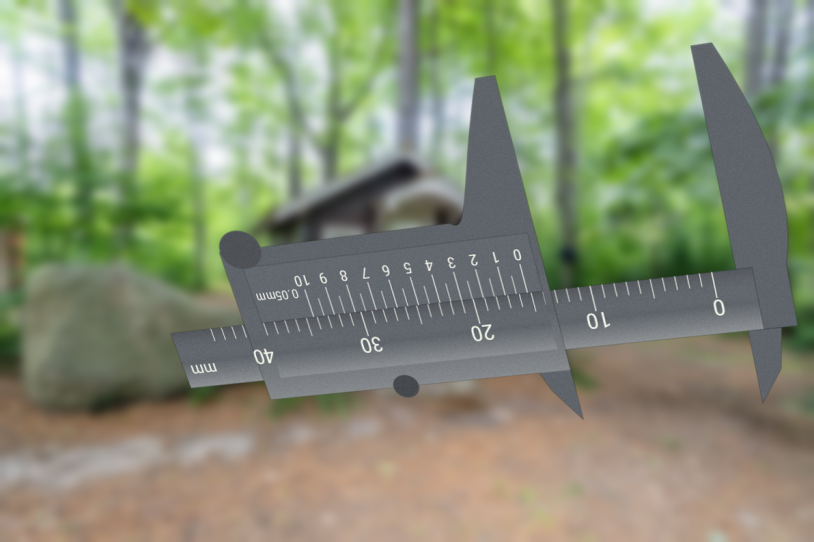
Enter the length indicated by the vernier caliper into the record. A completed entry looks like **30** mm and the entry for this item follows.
**15.3** mm
